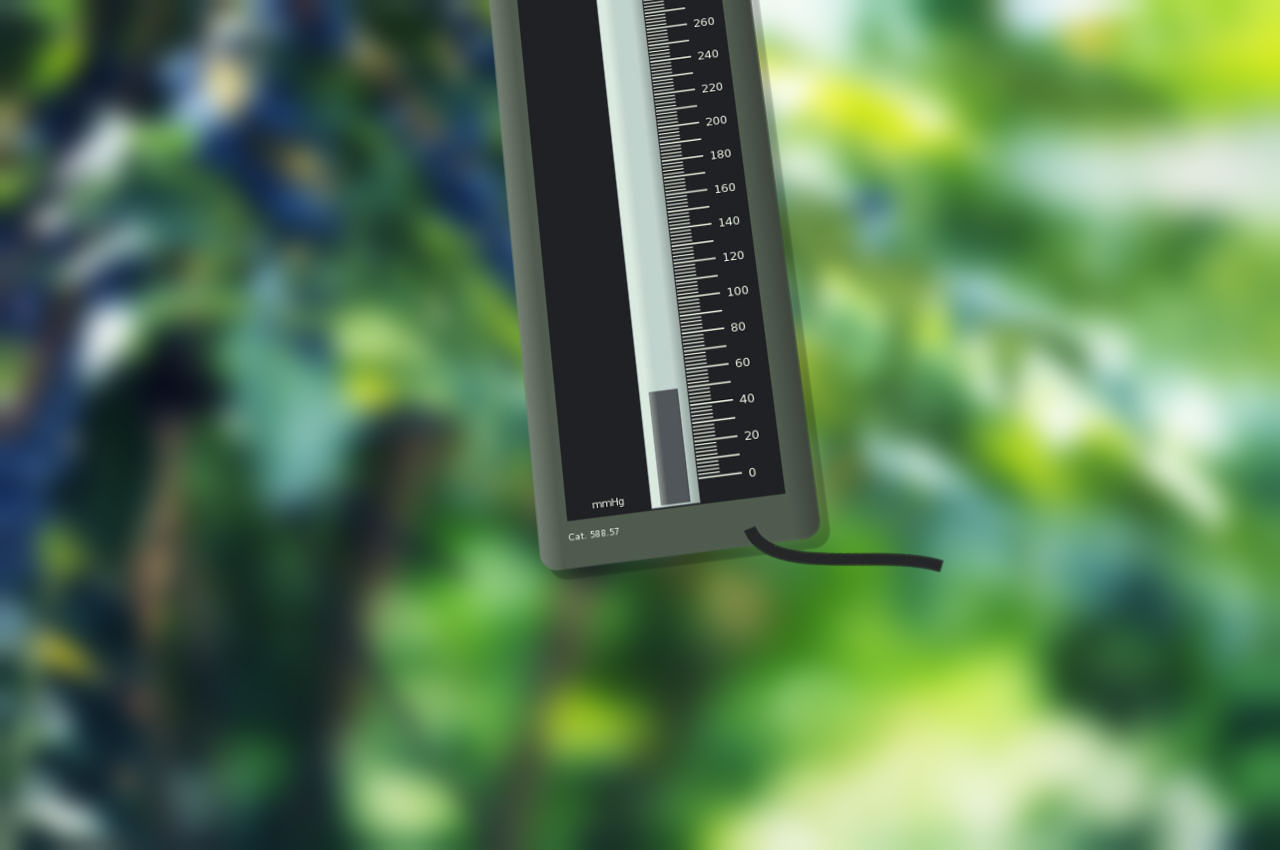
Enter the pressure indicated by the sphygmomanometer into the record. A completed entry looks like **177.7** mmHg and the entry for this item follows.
**50** mmHg
